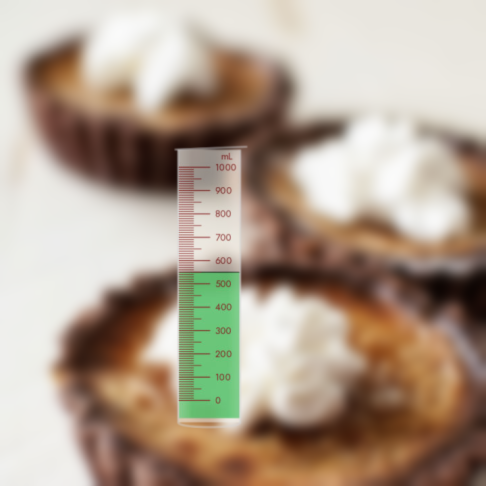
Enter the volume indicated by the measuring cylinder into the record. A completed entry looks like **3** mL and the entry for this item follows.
**550** mL
